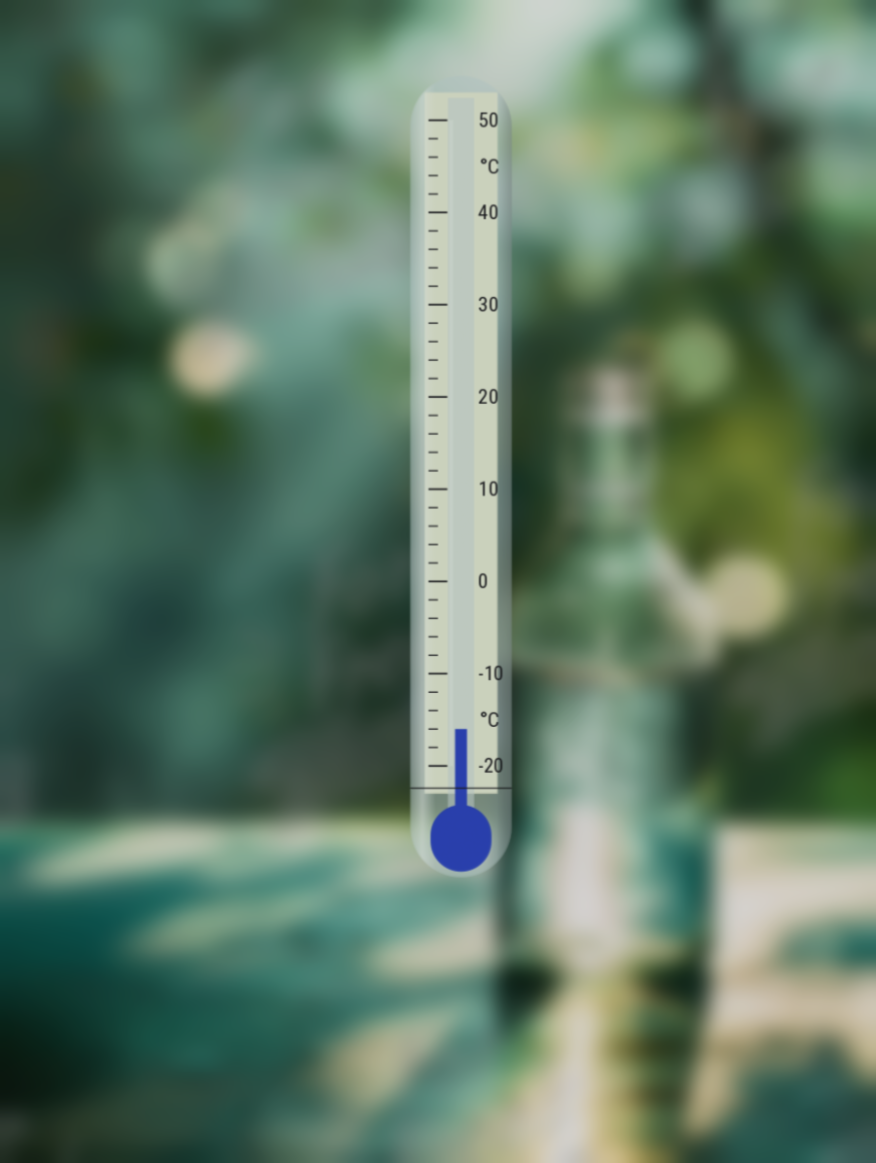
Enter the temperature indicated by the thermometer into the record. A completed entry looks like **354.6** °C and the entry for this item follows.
**-16** °C
